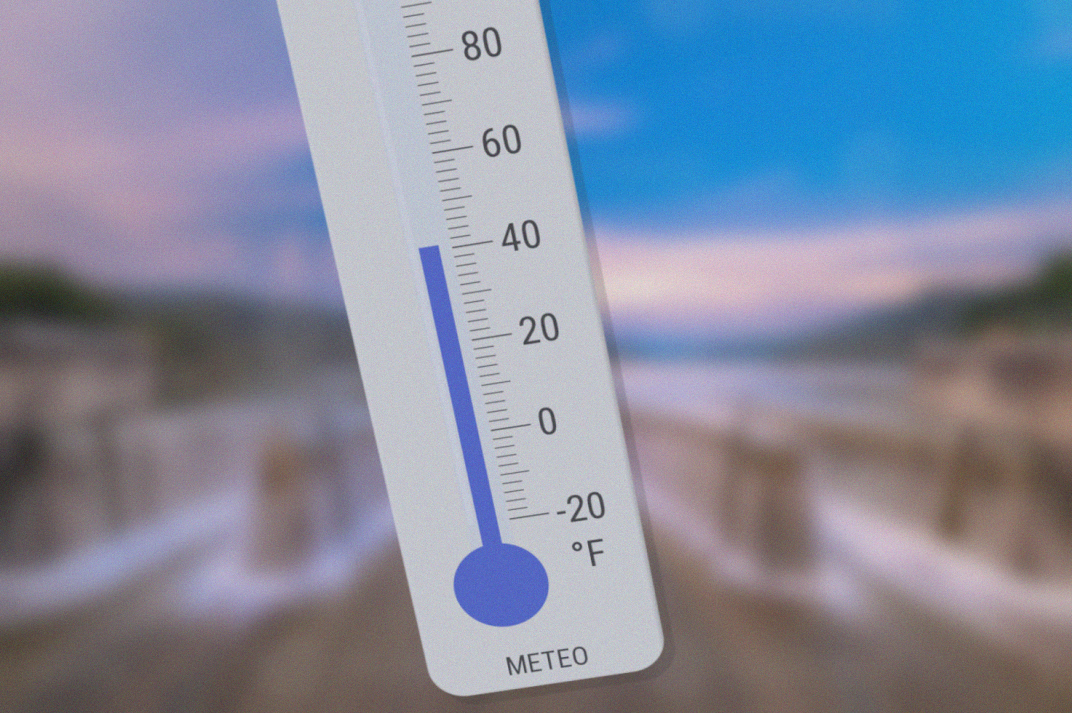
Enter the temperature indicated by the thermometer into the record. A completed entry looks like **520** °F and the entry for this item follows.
**41** °F
